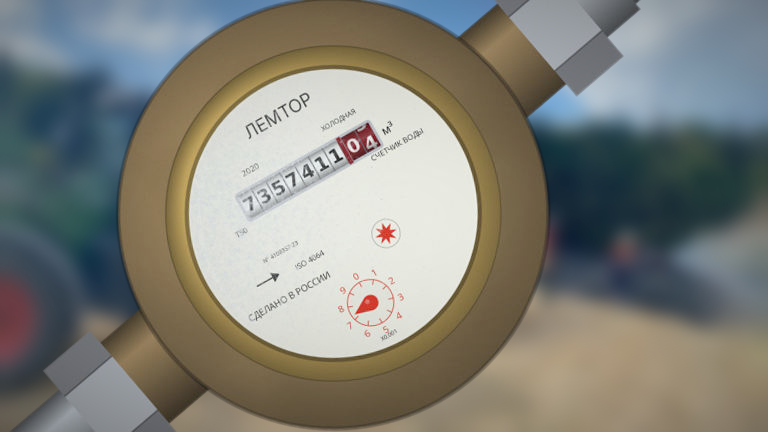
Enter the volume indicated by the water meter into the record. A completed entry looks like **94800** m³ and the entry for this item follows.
**7357411.037** m³
